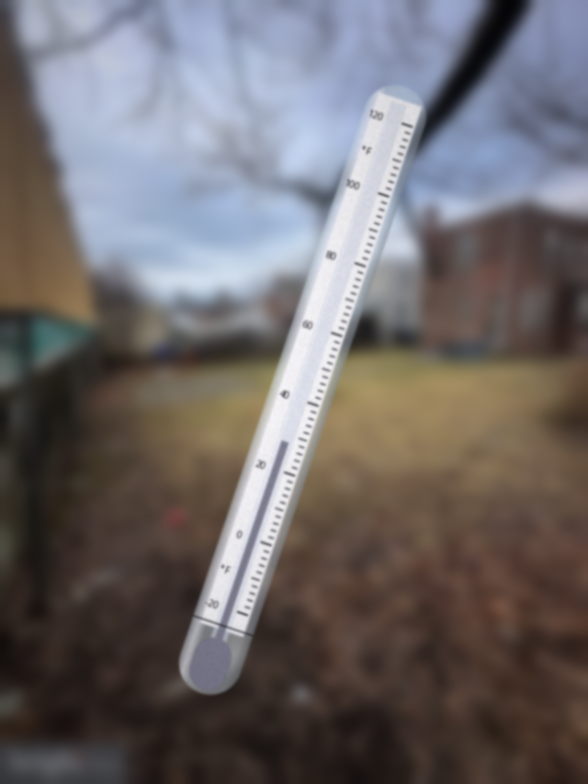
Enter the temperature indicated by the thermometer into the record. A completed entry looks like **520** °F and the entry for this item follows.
**28** °F
